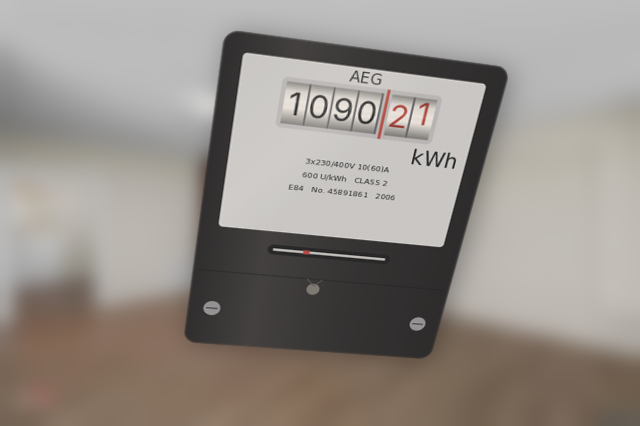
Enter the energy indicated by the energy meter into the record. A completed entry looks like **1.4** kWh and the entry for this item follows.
**1090.21** kWh
